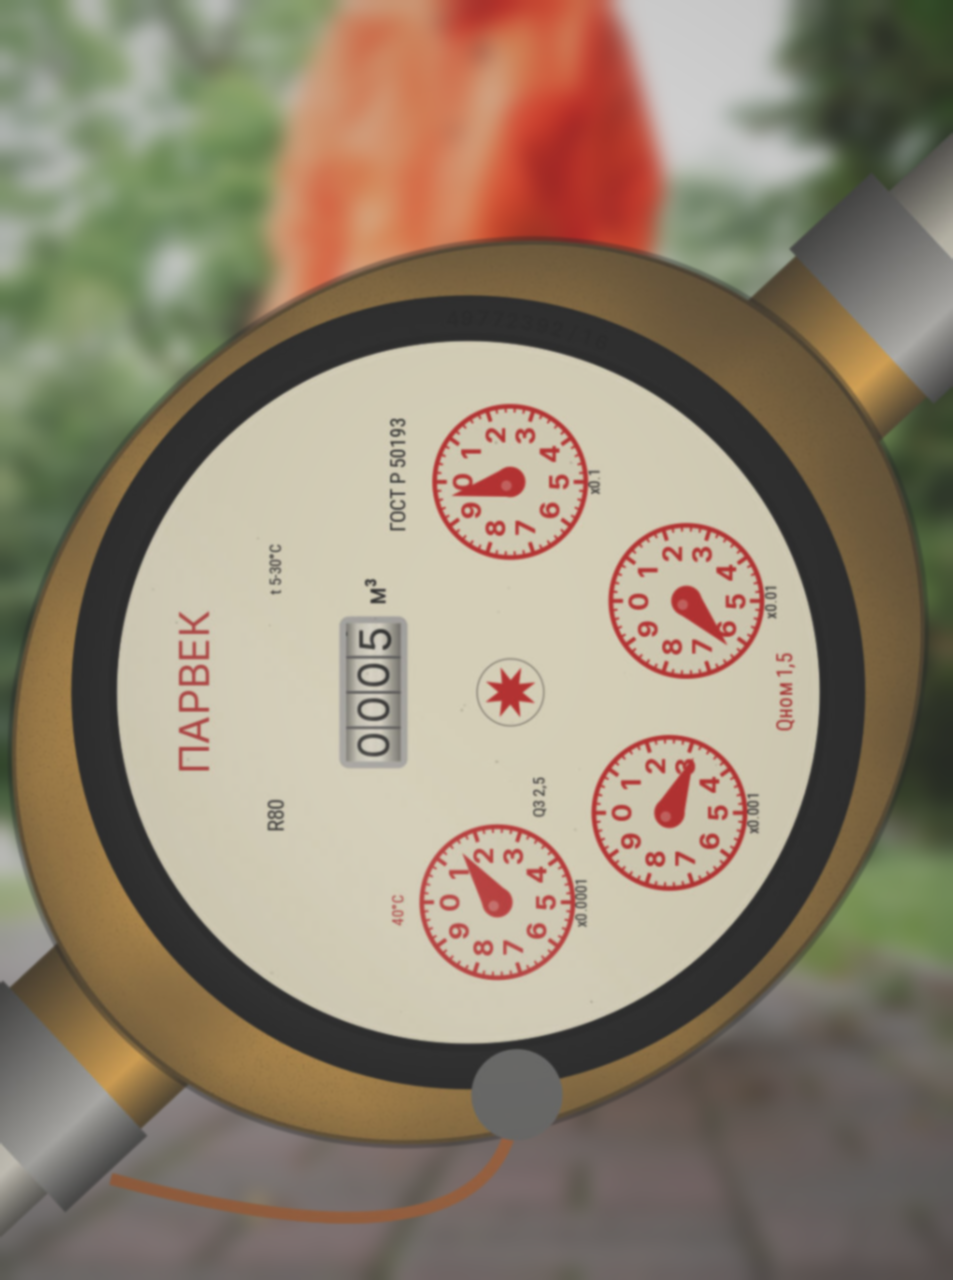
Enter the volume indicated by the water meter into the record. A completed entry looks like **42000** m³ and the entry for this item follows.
**4.9631** m³
